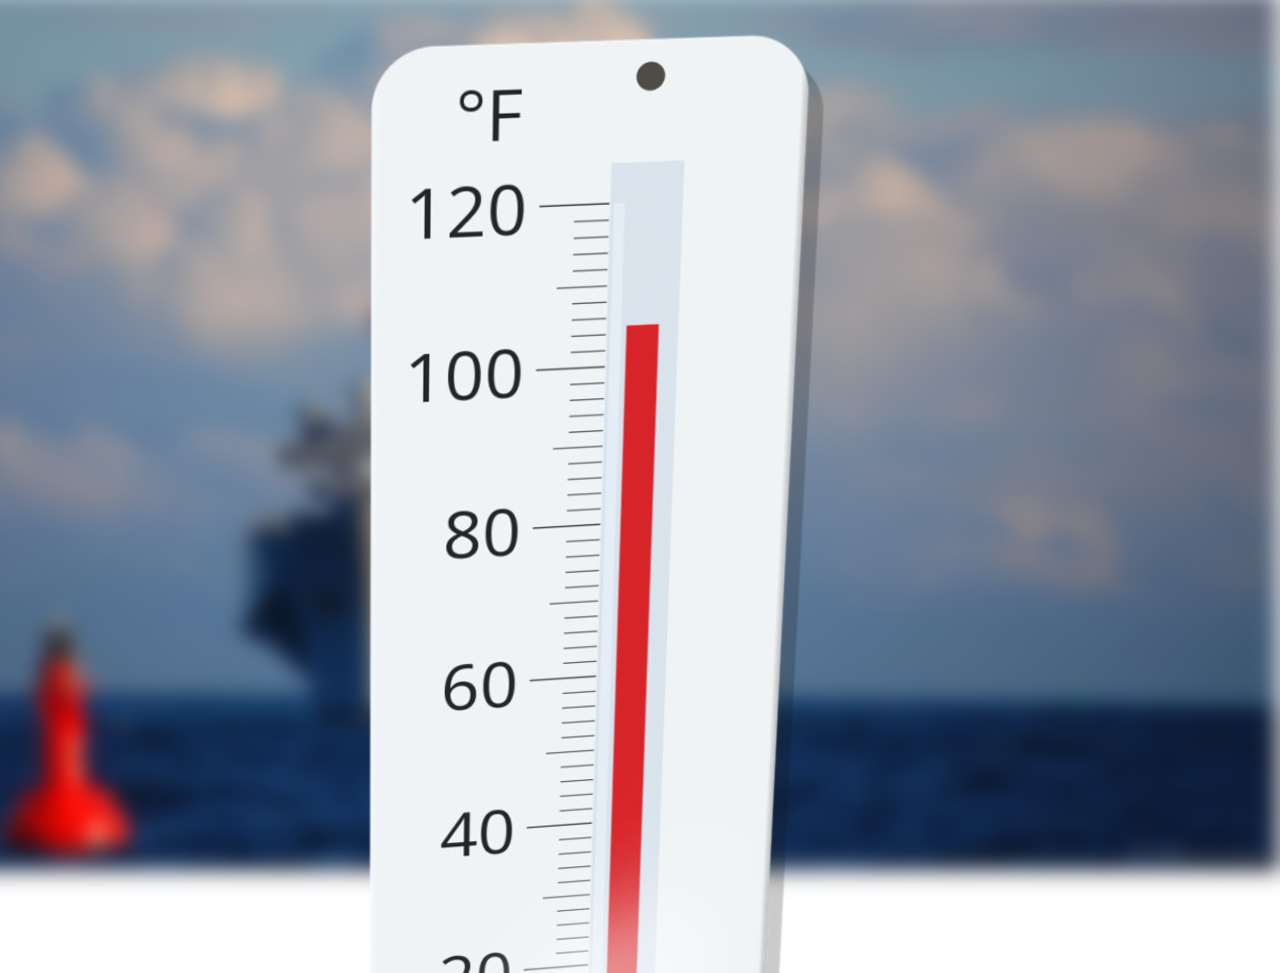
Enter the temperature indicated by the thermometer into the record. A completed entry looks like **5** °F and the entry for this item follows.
**105** °F
